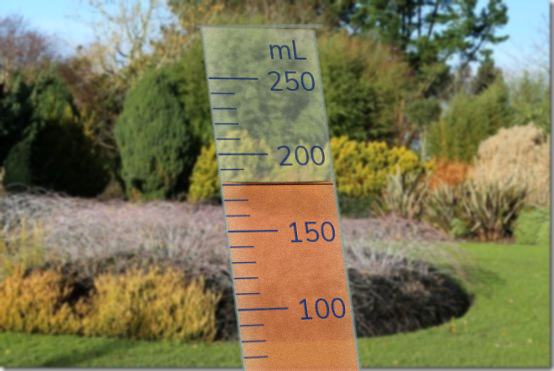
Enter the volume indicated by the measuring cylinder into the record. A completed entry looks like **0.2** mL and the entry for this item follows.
**180** mL
